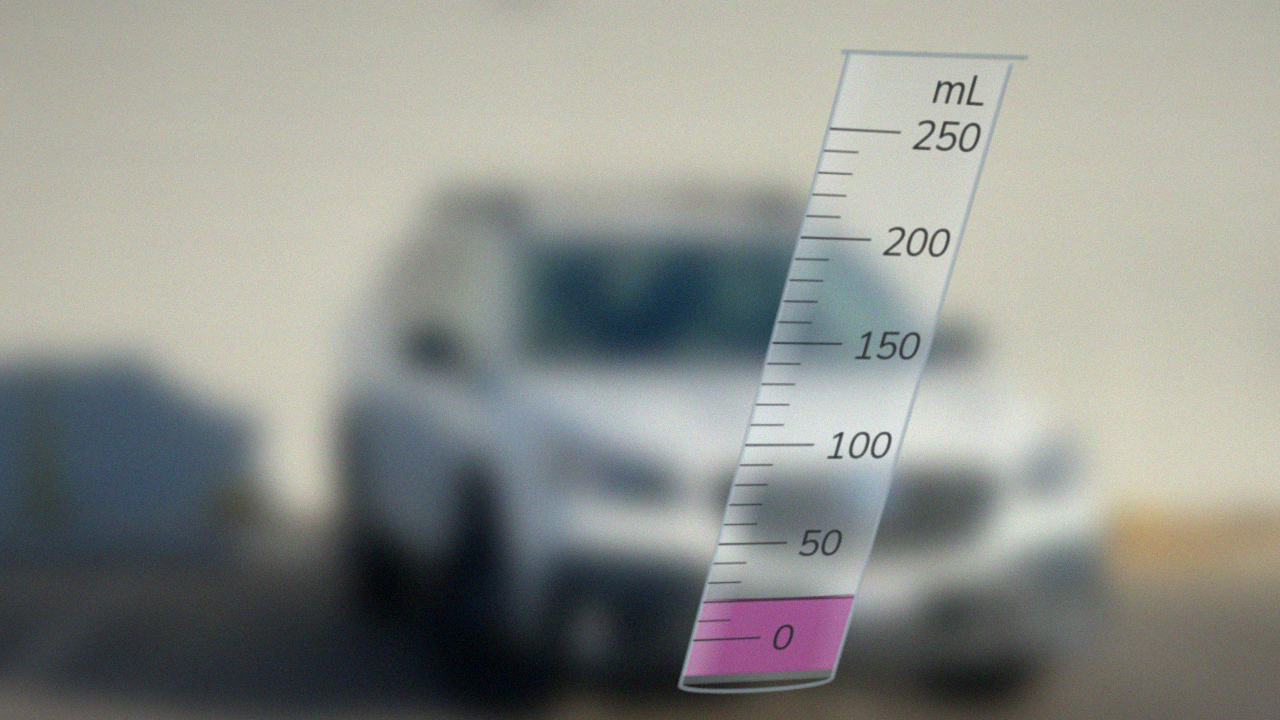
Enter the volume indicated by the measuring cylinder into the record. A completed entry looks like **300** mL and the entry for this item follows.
**20** mL
